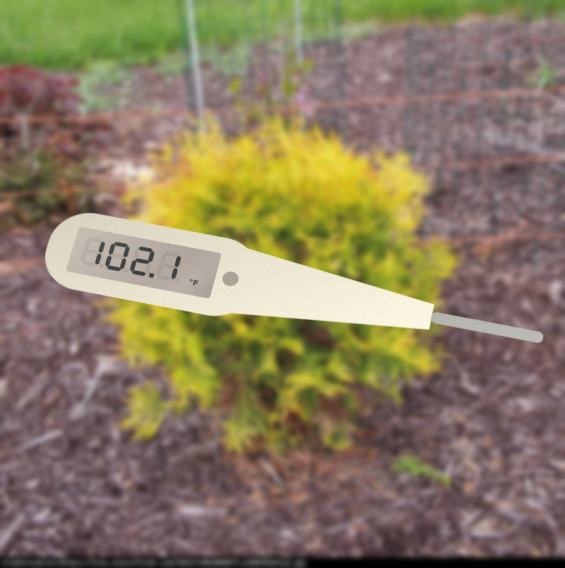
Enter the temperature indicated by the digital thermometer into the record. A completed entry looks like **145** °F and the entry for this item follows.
**102.1** °F
